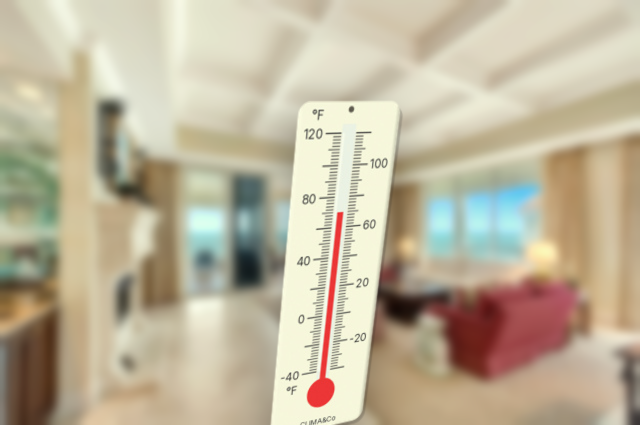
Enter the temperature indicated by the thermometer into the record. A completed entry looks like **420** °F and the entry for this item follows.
**70** °F
